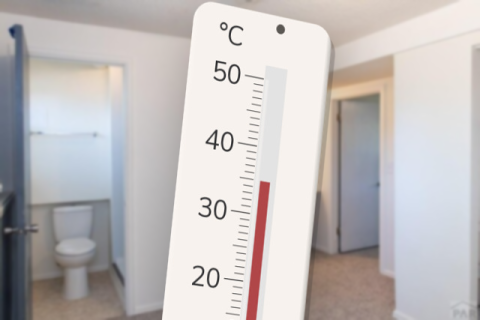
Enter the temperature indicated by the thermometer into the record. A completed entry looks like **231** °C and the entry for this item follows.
**35** °C
